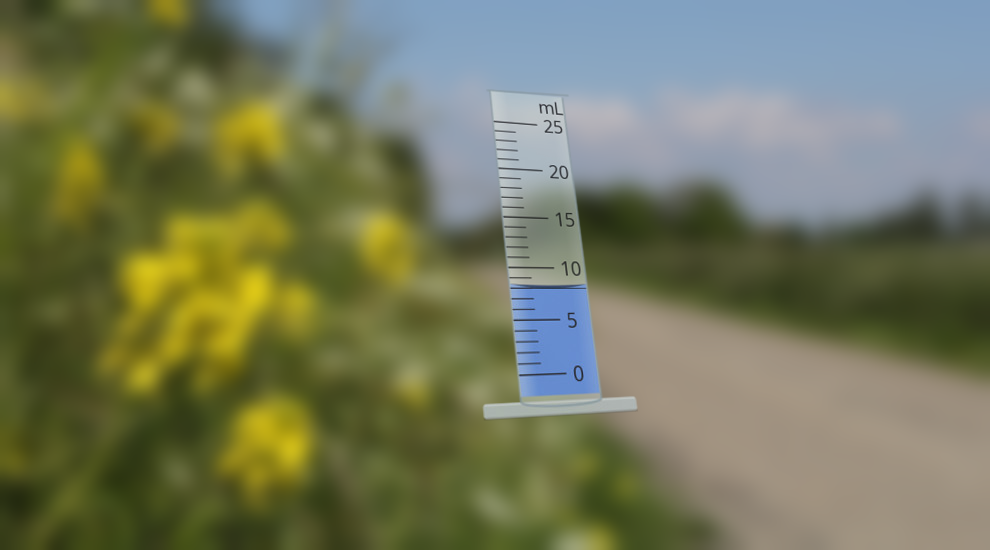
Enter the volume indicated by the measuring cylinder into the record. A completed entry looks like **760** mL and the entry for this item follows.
**8** mL
